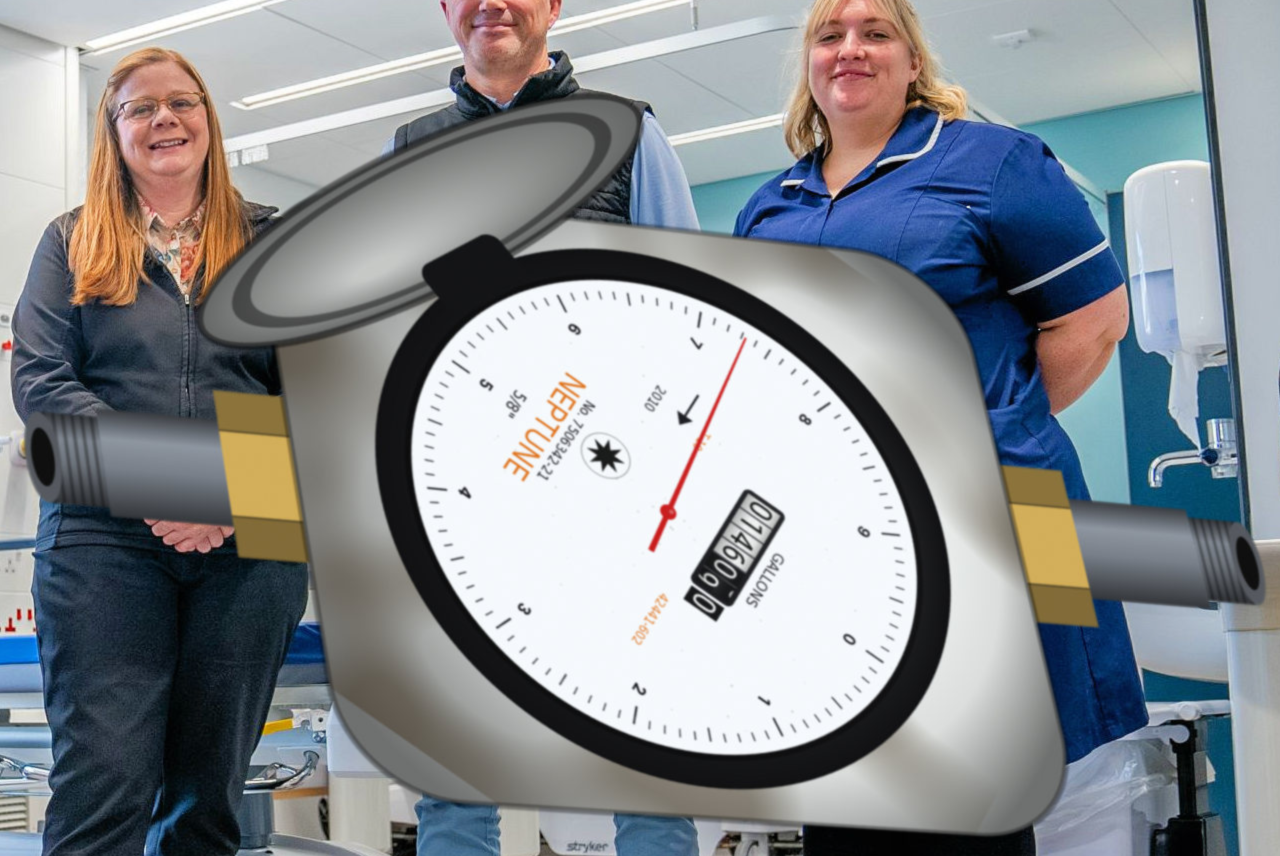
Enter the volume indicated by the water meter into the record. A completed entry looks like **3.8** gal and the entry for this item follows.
**146087.3** gal
